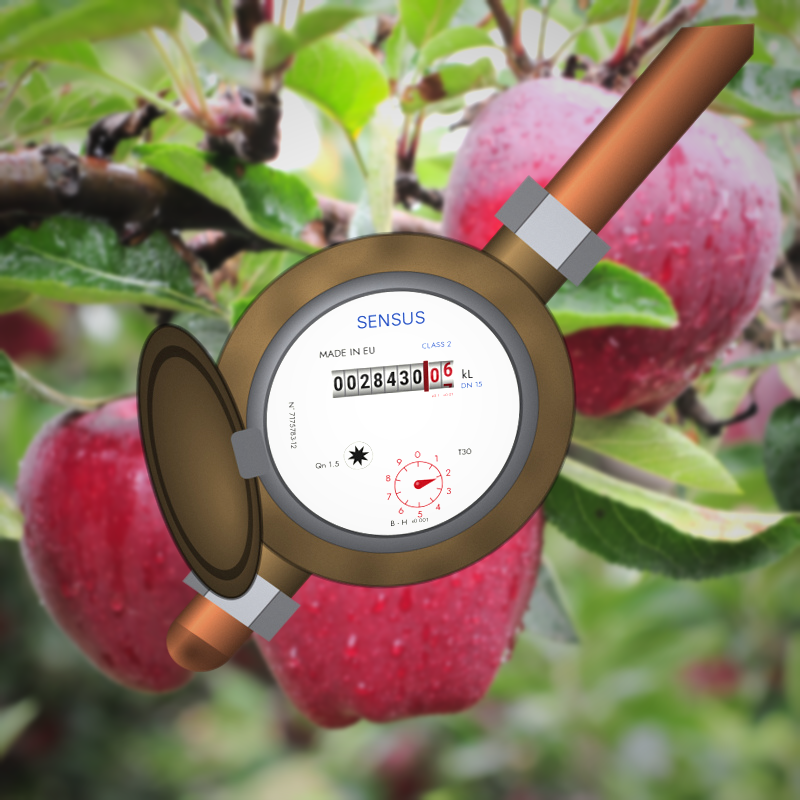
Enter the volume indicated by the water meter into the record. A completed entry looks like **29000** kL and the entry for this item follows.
**28430.062** kL
